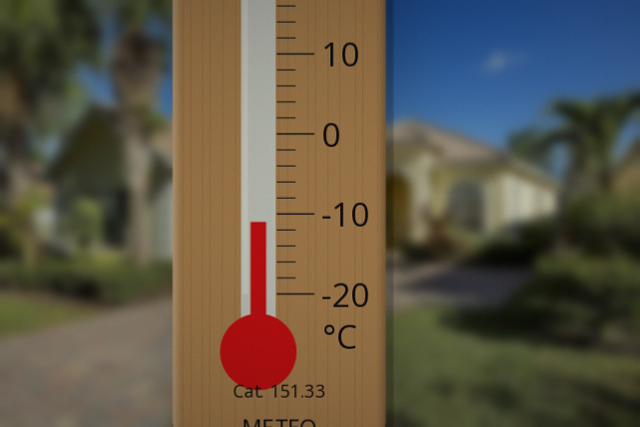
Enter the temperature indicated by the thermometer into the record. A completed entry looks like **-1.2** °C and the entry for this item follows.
**-11** °C
